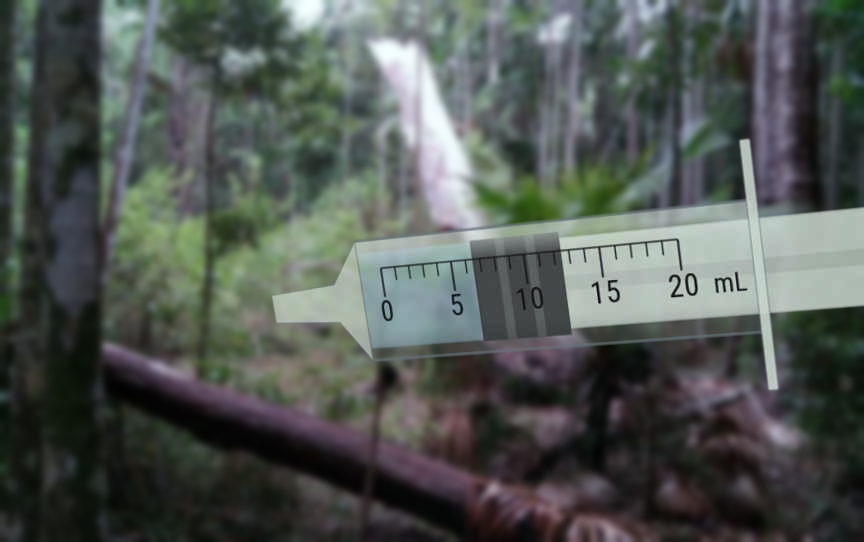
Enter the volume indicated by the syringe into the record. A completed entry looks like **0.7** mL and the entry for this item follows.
**6.5** mL
